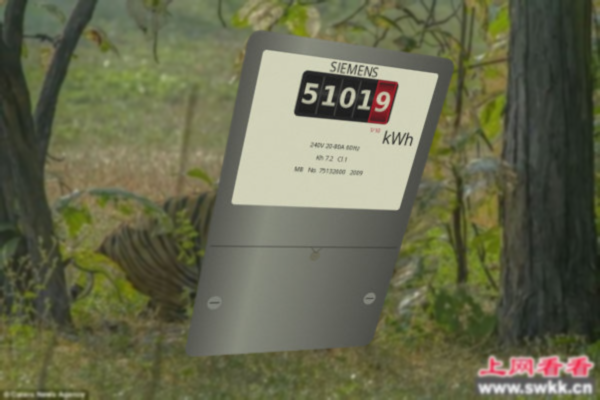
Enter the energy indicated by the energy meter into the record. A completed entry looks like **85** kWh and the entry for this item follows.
**5101.9** kWh
